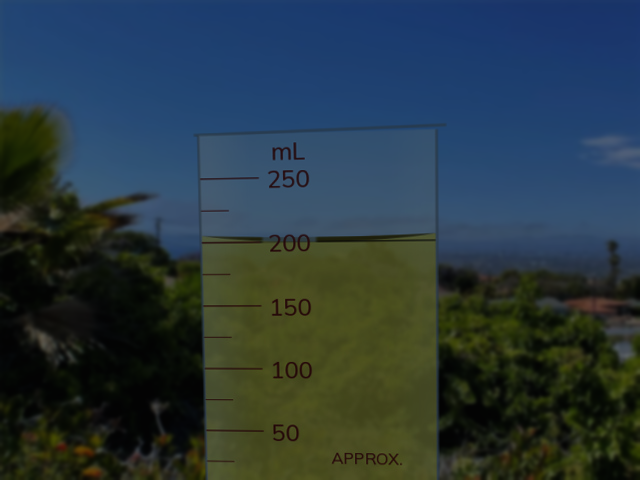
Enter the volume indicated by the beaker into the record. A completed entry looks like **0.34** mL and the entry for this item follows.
**200** mL
